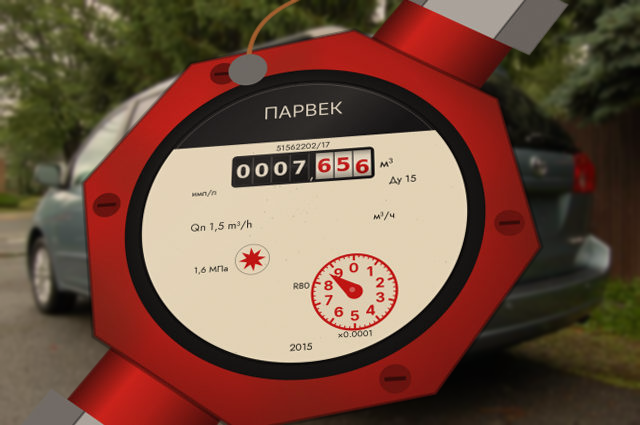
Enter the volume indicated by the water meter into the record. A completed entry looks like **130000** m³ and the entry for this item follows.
**7.6558** m³
